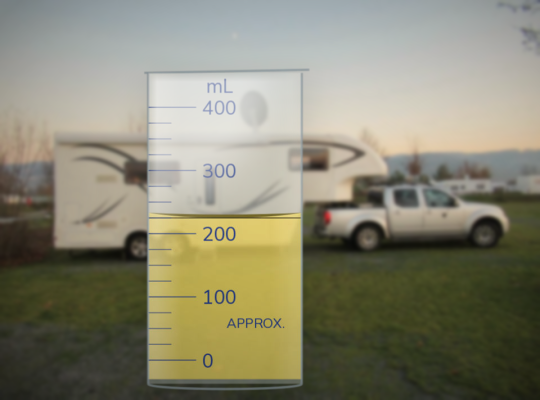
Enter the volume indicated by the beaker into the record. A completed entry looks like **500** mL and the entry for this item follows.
**225** mL
